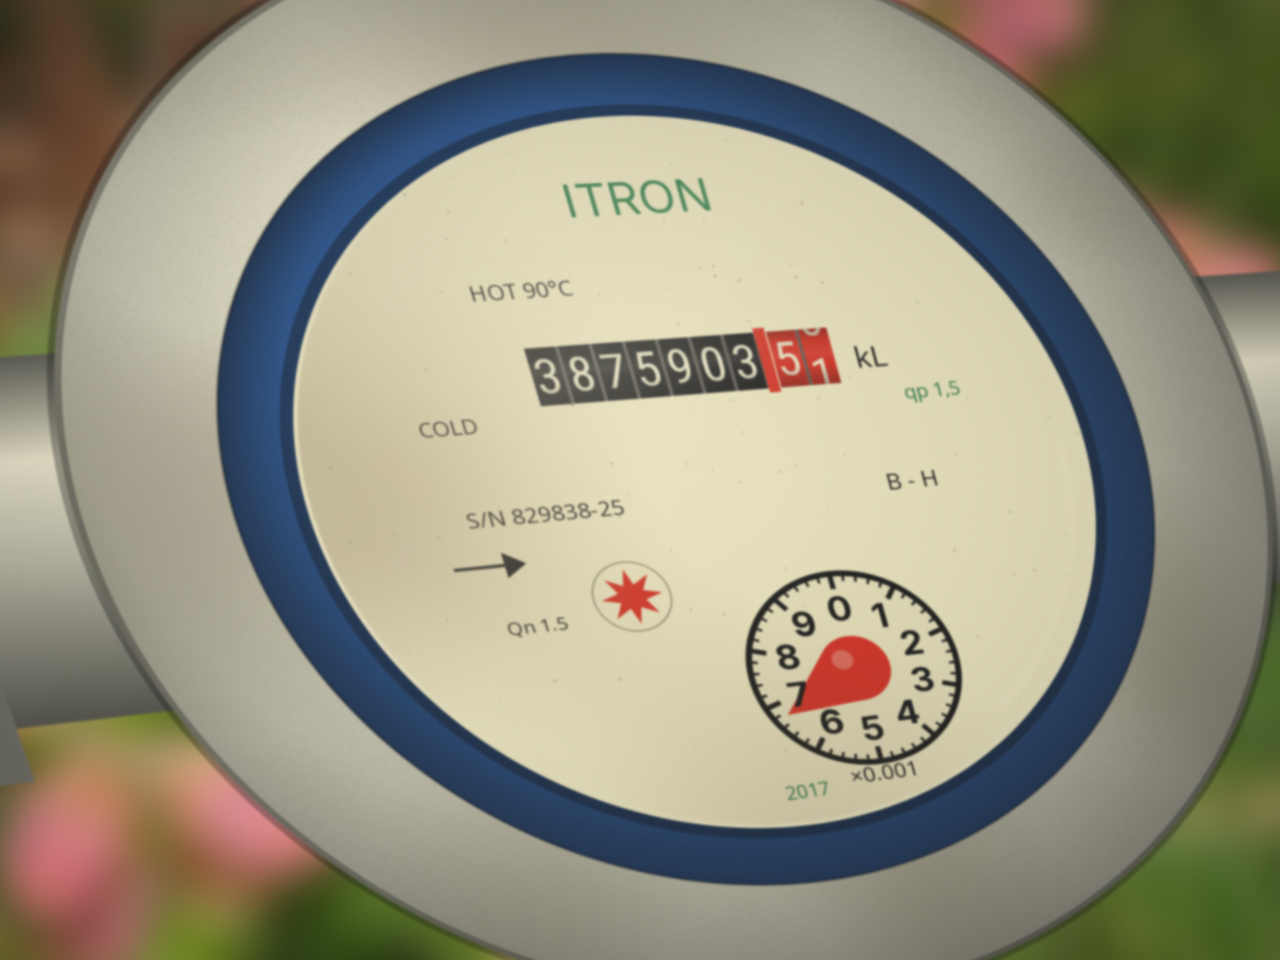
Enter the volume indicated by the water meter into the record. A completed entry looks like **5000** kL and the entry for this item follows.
**3875903.506** kL
